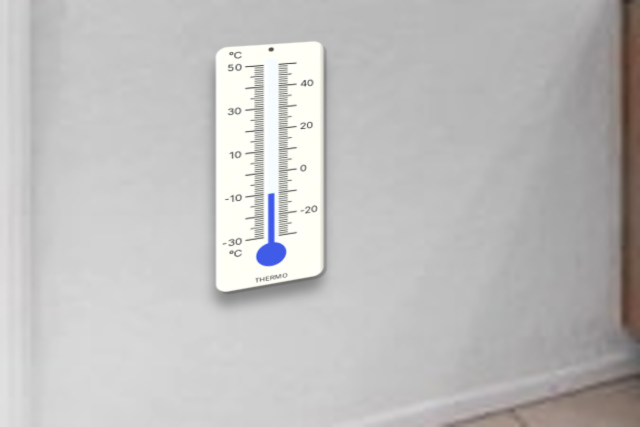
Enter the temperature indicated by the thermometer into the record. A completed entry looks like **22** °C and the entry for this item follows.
**-10** °C
